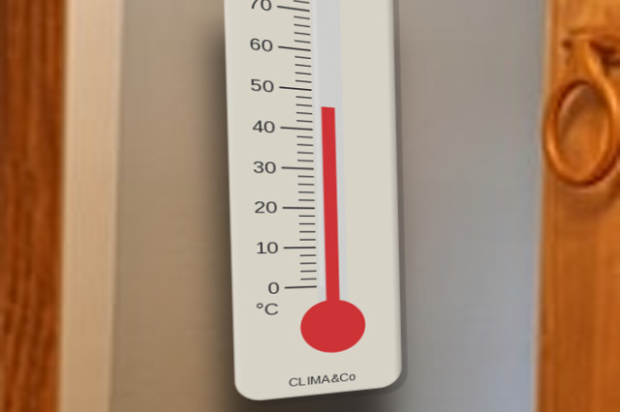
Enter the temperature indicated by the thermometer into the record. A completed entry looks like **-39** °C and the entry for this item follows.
**46** °C
